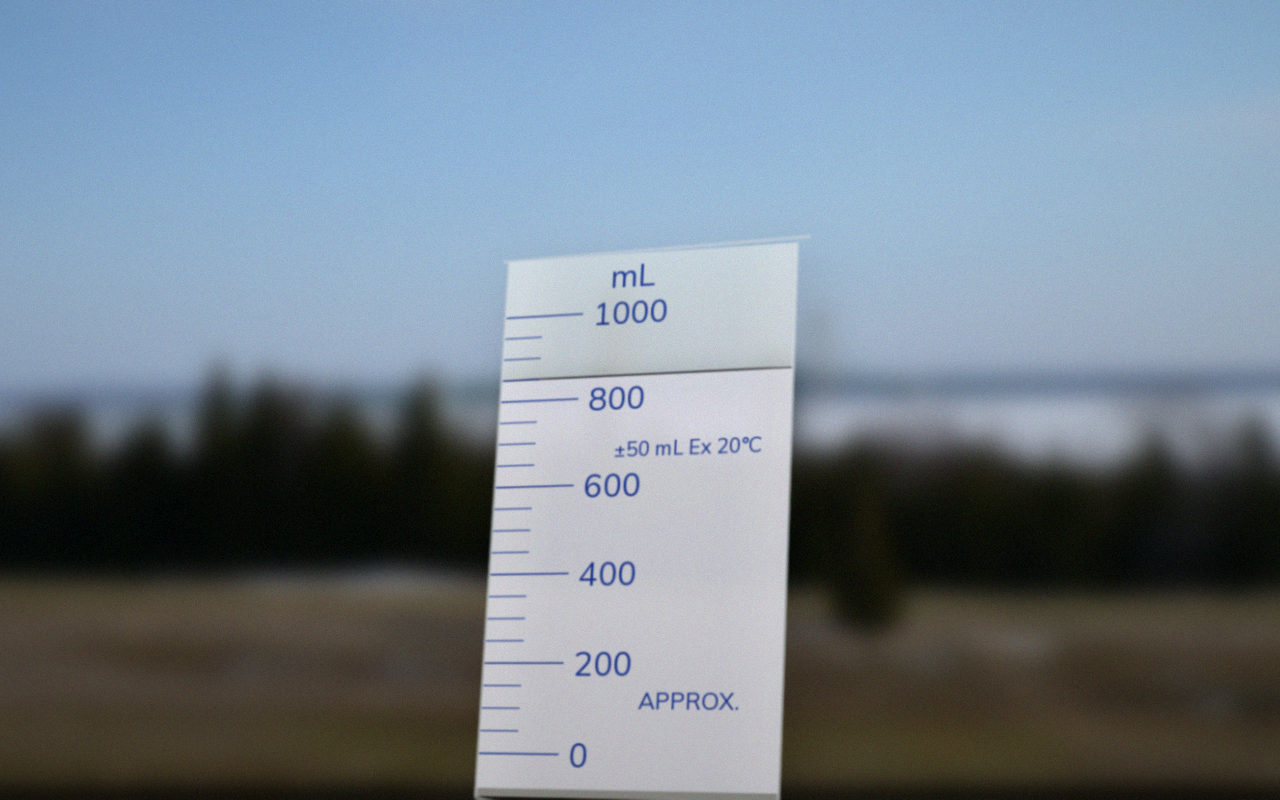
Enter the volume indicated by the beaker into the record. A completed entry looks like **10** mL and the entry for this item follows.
**850** mL
